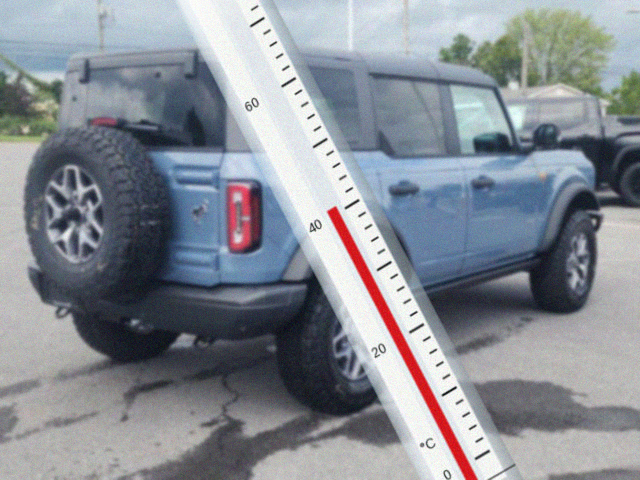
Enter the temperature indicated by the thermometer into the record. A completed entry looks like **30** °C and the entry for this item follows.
**41** °C
